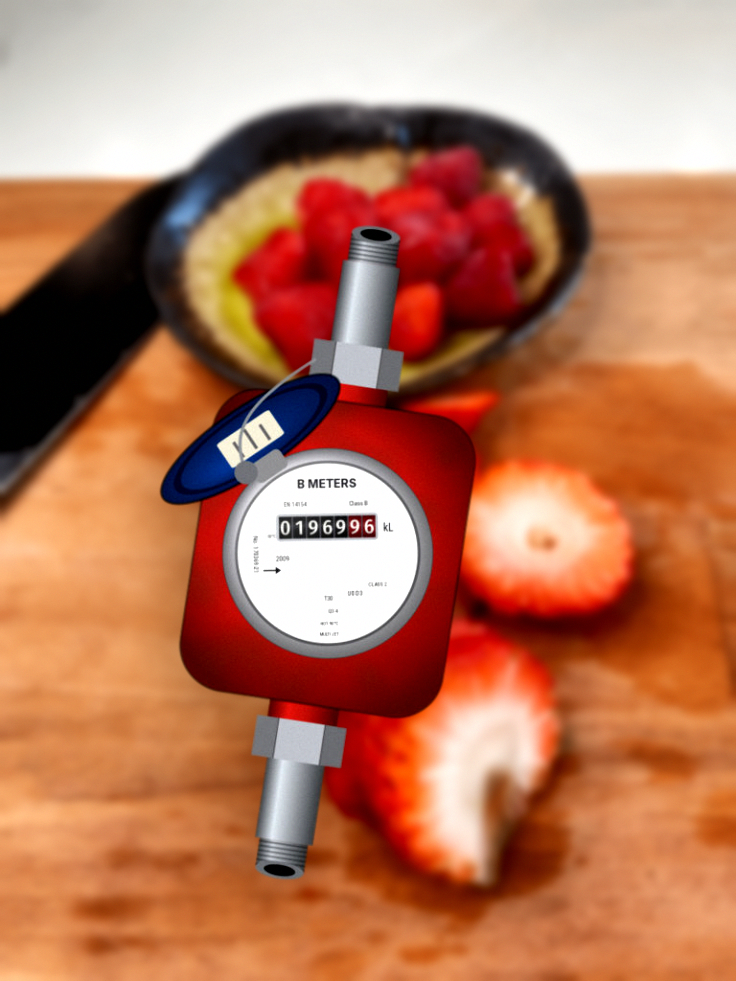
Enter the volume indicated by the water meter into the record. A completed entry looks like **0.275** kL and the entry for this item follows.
**1969.96** kL
